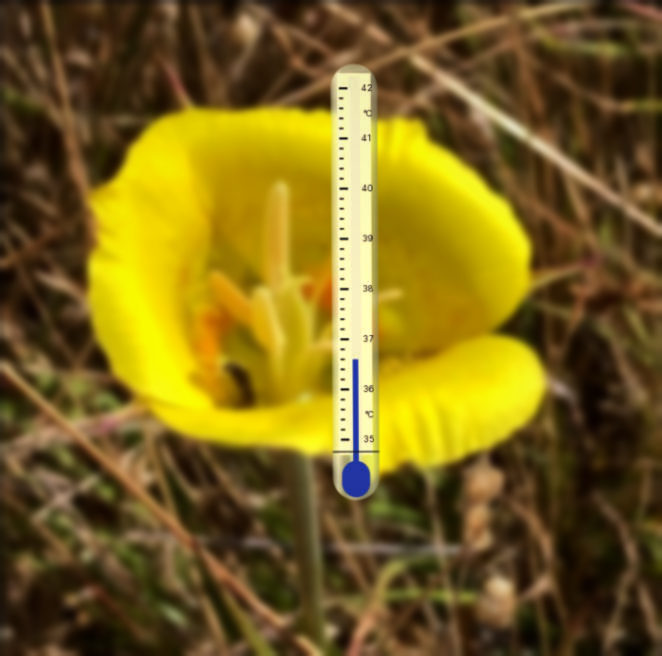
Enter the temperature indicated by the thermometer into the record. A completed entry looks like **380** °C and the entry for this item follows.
**36.6** °C
